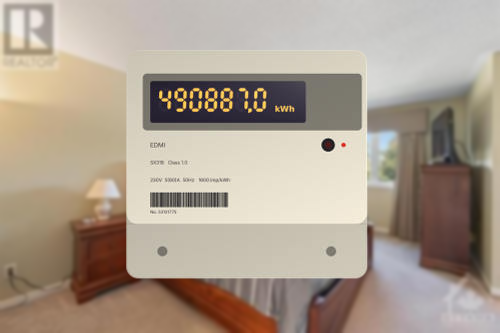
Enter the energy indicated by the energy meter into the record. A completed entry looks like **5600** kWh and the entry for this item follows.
**490887.0** kWh
